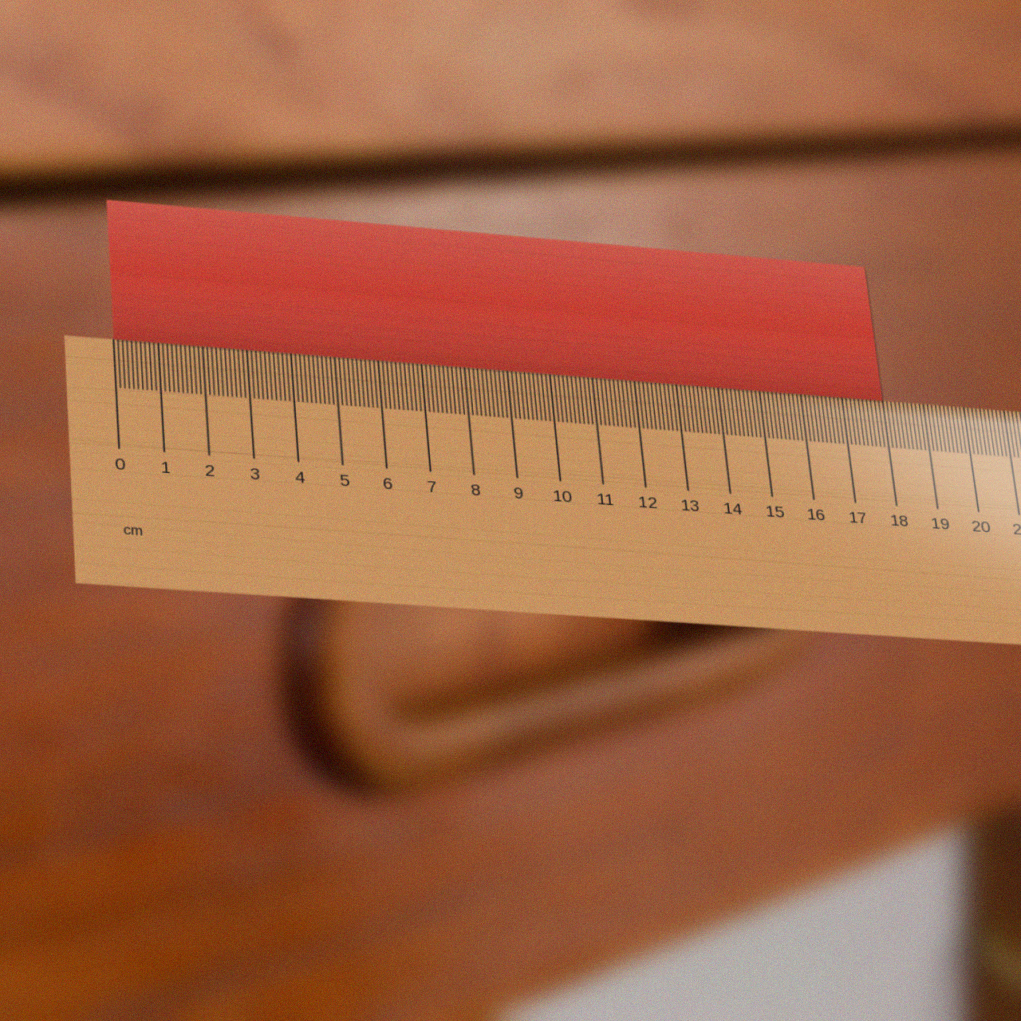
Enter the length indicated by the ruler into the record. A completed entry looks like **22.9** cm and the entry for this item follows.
**18** cm
